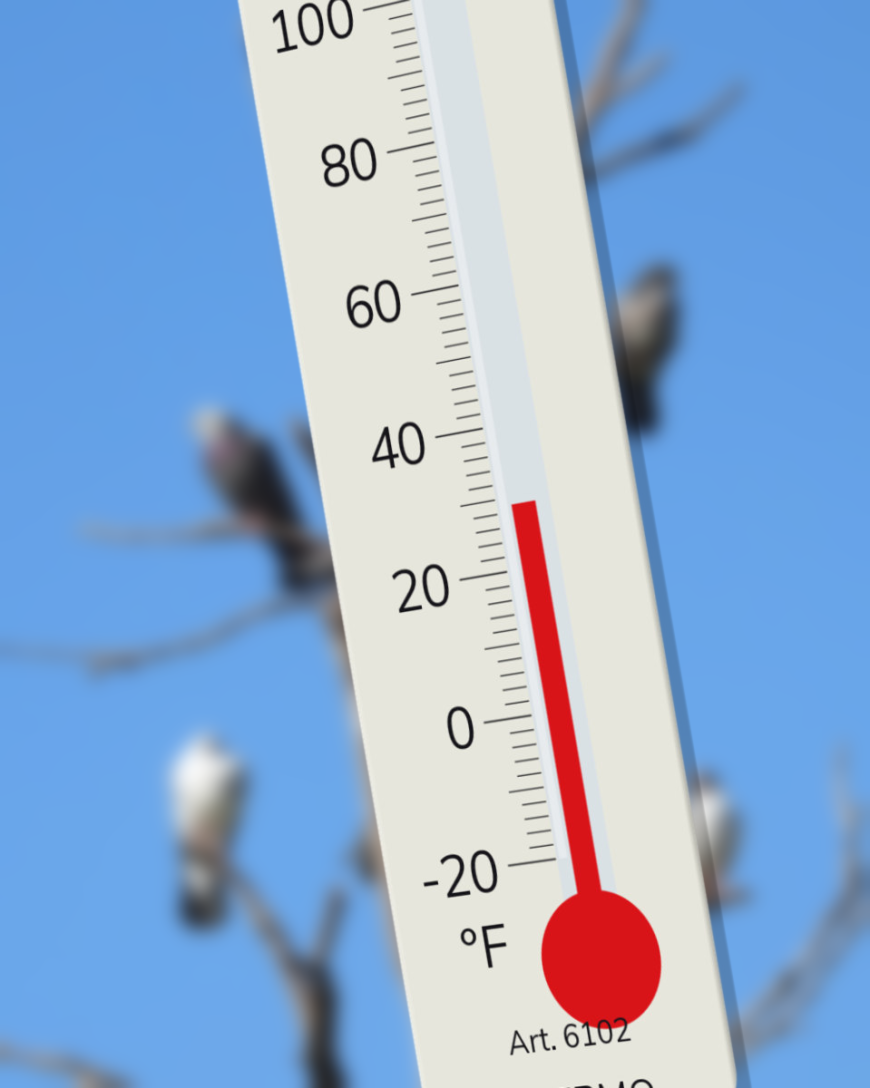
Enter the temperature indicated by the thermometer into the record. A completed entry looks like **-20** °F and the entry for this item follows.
**29** °F
